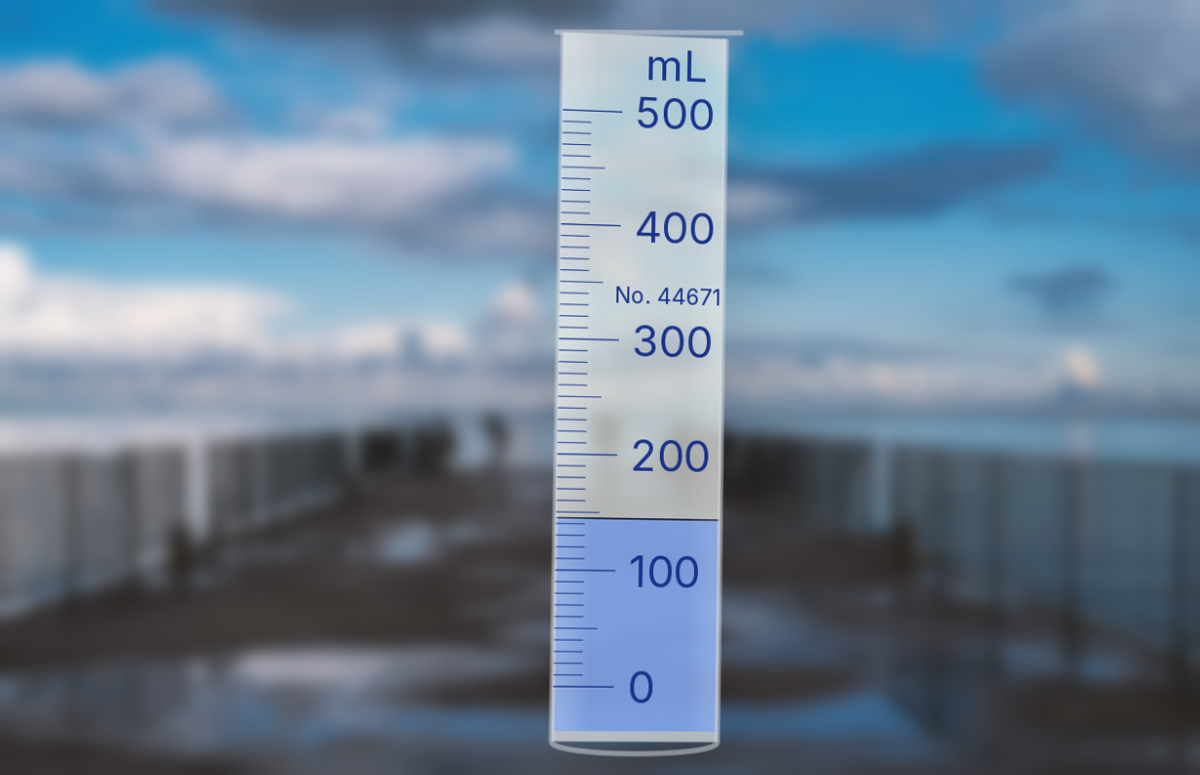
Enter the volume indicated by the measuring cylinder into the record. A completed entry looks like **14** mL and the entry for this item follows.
**145** mL
